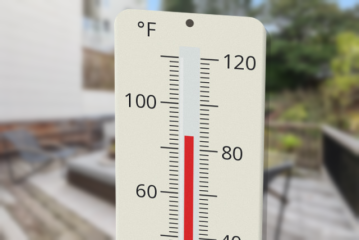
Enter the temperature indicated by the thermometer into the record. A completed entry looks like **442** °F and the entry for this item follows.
**86** °F
